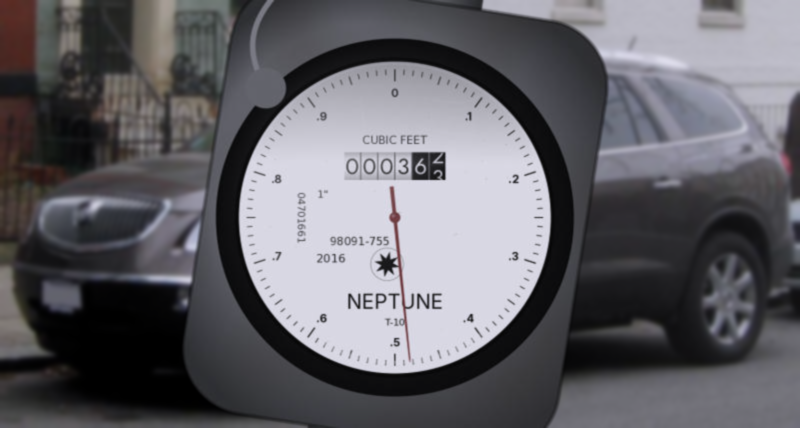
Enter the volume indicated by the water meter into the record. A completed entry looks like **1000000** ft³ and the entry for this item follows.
**362.48** ft³
